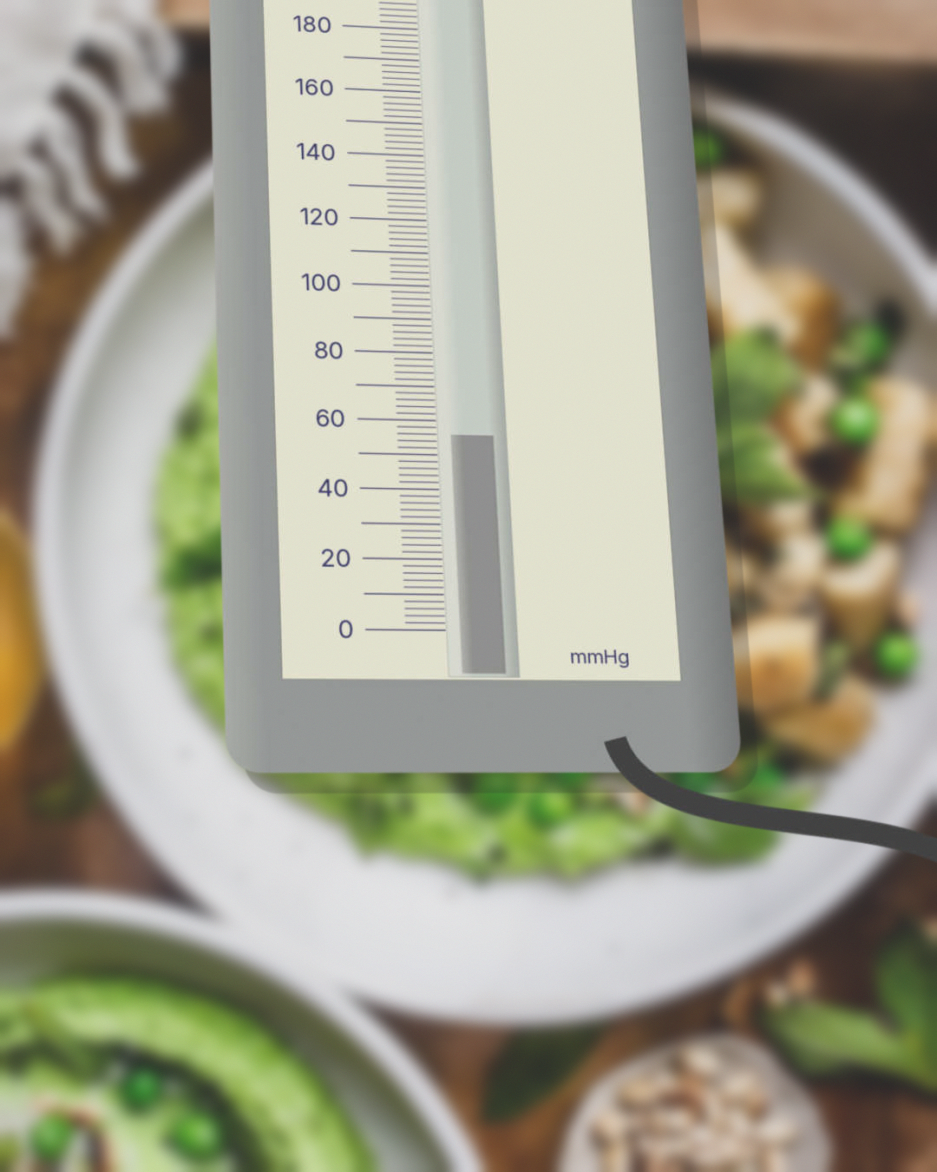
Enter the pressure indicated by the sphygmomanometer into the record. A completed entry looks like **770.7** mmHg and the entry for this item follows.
**56** mmHg
